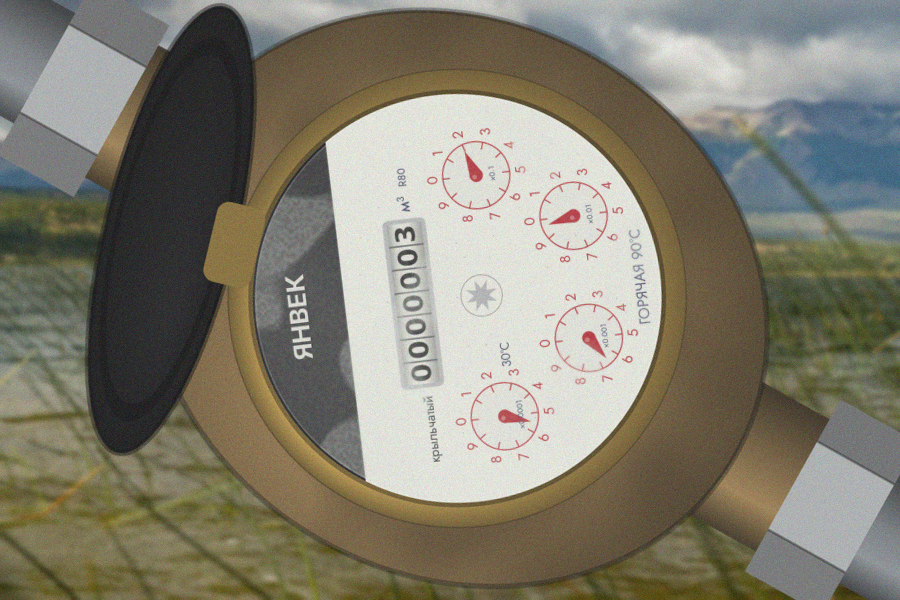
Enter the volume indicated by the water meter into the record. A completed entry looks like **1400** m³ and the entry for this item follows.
**3.1965** m³
